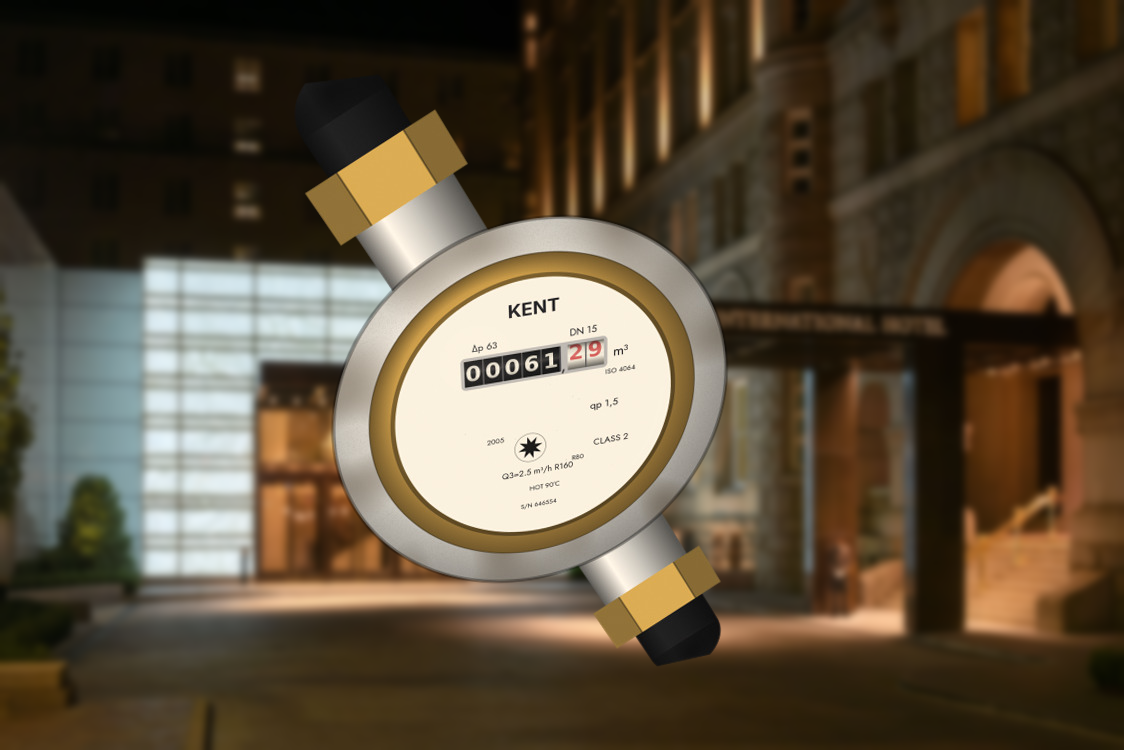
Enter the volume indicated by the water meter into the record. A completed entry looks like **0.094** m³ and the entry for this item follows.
**61.29** m³
